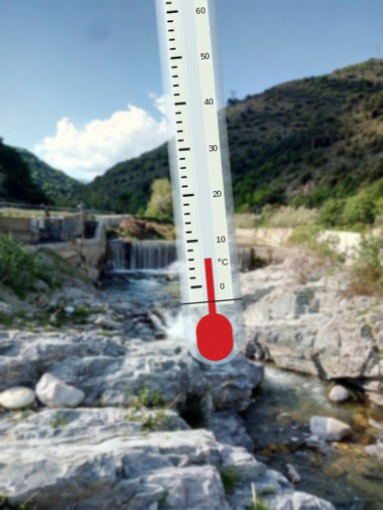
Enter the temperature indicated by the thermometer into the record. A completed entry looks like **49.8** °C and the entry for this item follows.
**6** °C
